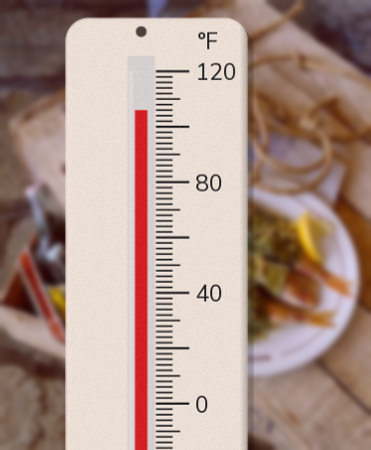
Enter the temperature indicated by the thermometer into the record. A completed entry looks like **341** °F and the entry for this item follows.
**106** °F
